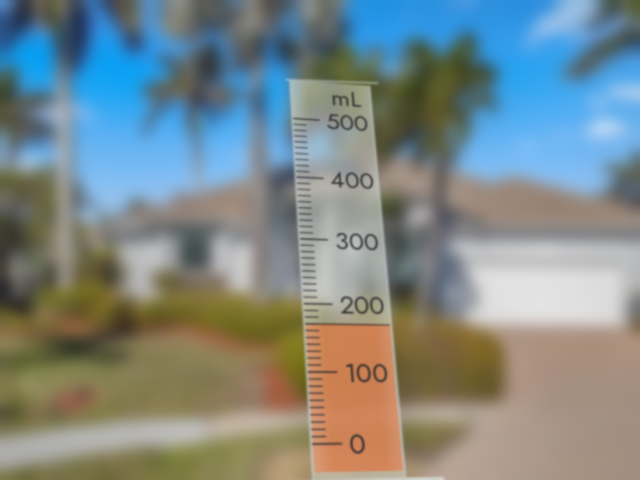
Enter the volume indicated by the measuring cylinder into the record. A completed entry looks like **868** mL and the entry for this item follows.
**170** mL
